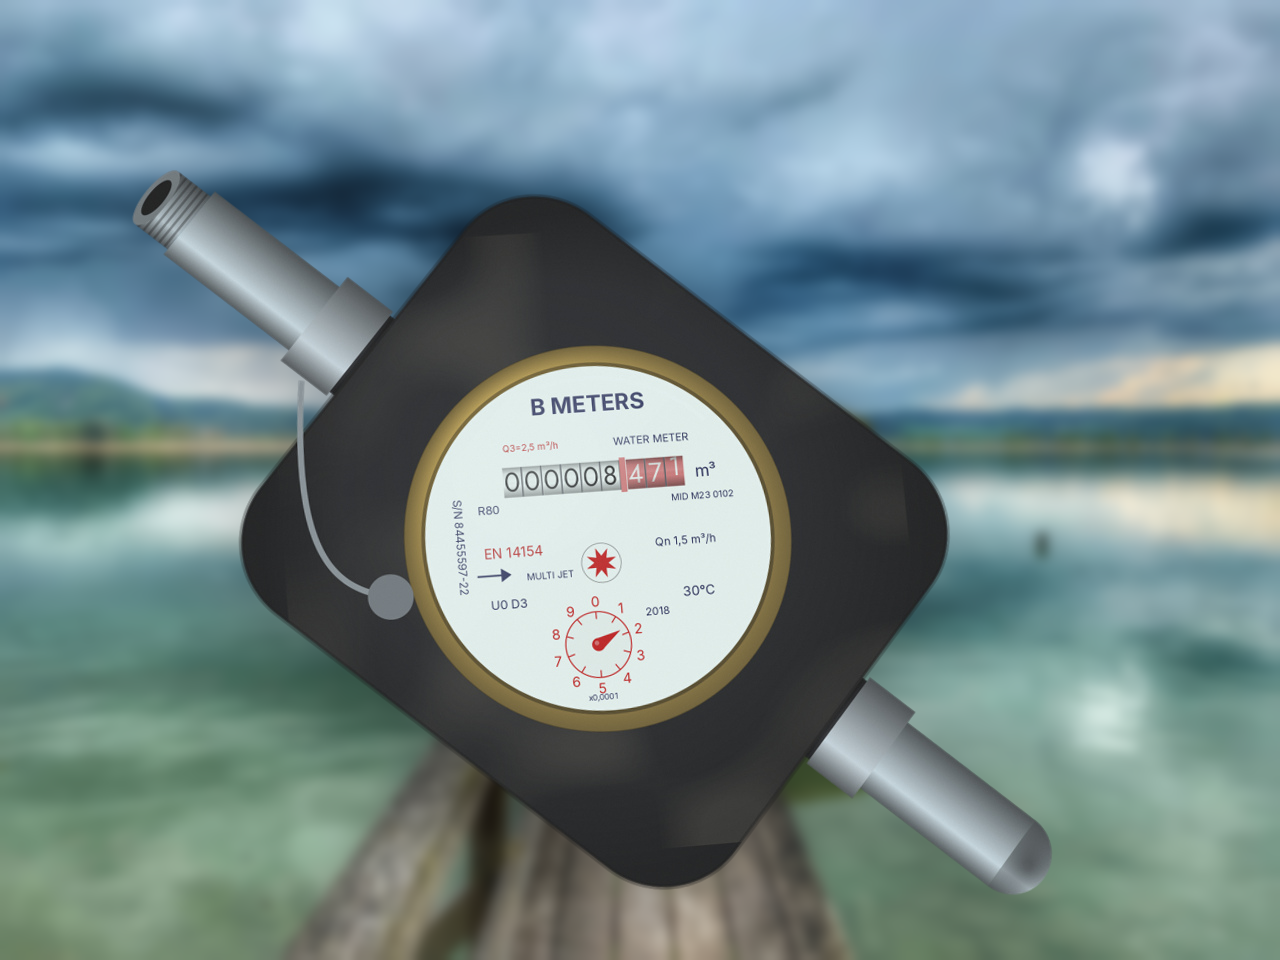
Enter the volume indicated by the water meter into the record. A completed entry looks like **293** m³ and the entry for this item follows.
**8.4711** m³
